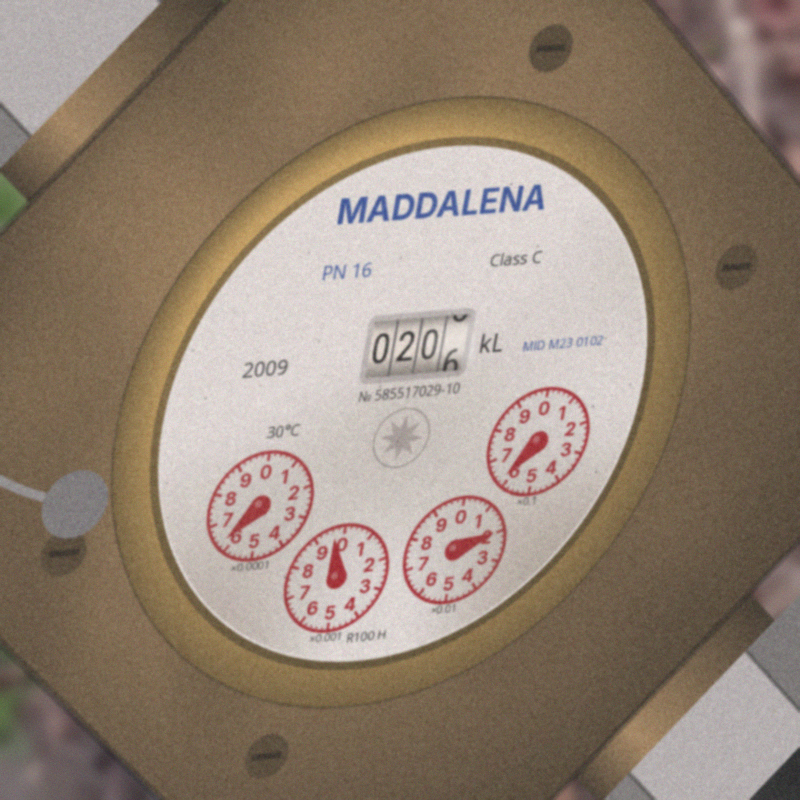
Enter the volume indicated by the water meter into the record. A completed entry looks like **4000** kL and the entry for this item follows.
**205.6196** kL
